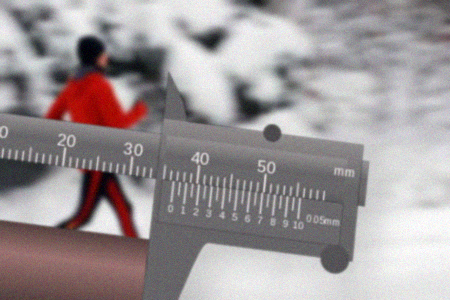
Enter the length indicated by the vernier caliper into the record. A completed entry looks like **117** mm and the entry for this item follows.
**36.5** mm
